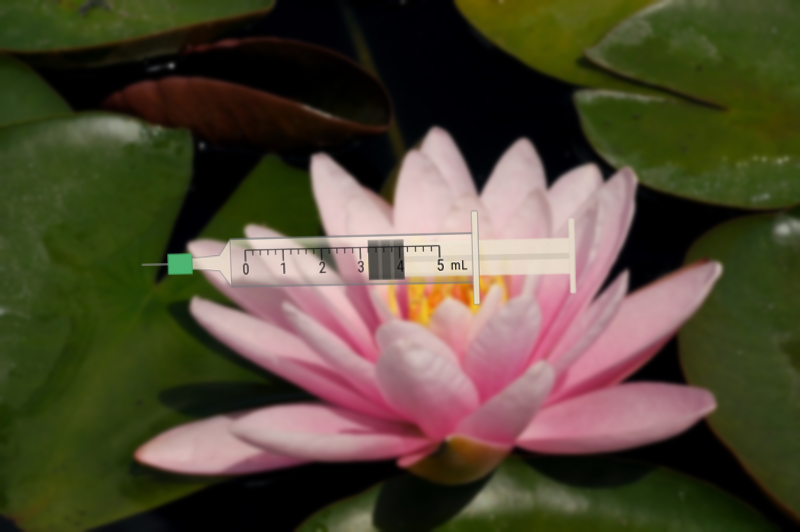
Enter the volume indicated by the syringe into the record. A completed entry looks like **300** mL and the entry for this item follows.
**3.2** mL
